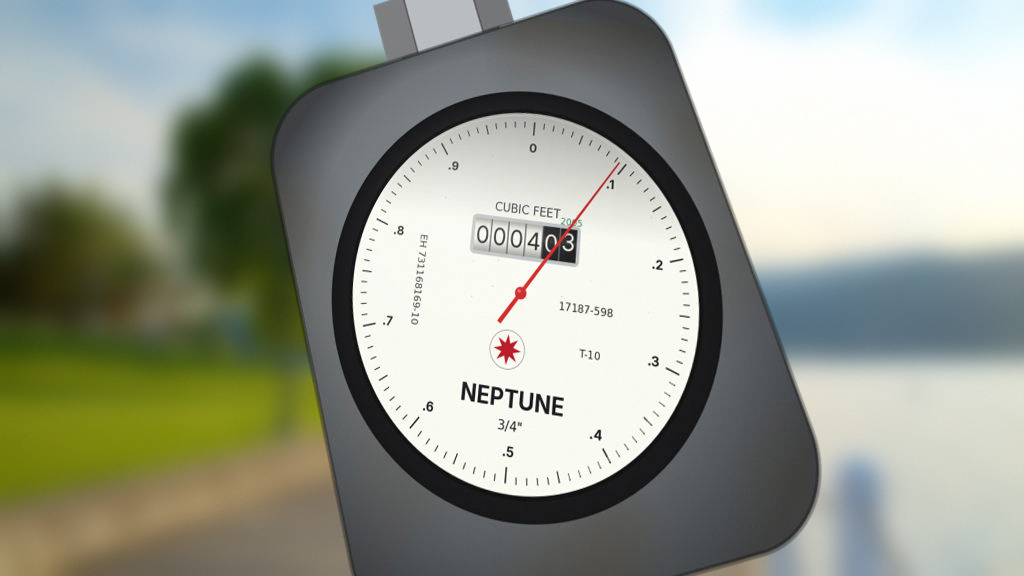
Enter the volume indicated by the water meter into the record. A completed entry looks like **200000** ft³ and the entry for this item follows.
**403.09** ft³
